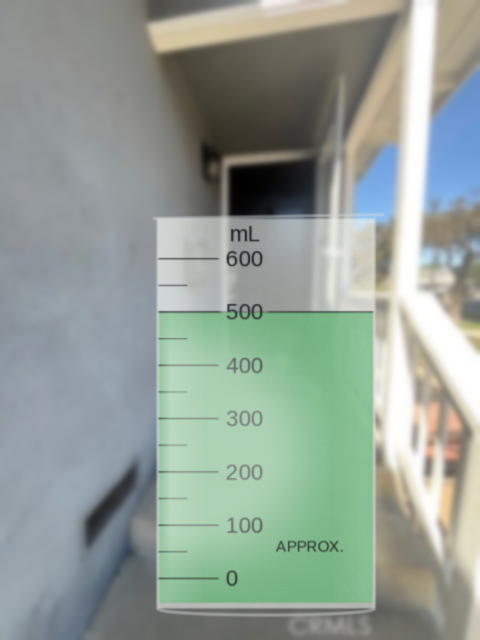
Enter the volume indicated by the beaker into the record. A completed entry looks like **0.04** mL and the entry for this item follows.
**500** mL
